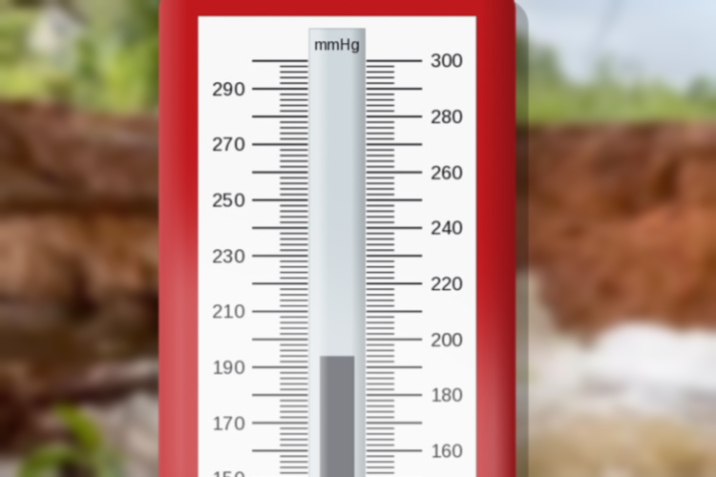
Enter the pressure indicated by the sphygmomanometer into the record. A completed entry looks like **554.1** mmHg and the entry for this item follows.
**194** mmHg
